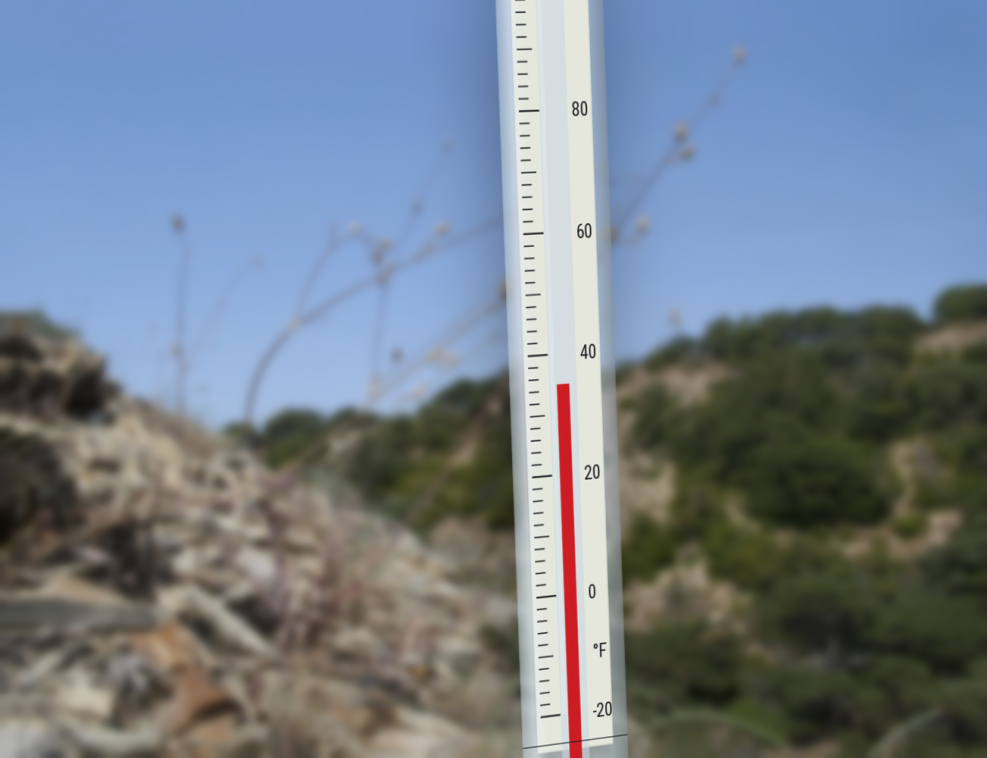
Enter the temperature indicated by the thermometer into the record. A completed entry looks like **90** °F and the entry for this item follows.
**35** °F
